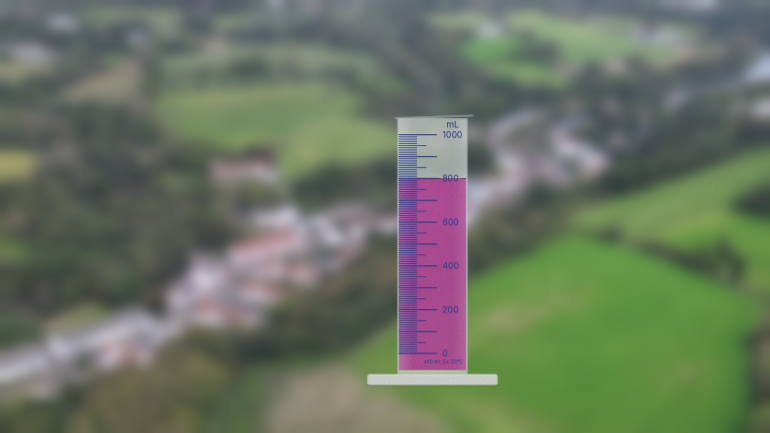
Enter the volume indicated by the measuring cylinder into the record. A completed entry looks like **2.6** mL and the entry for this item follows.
**800** mL
